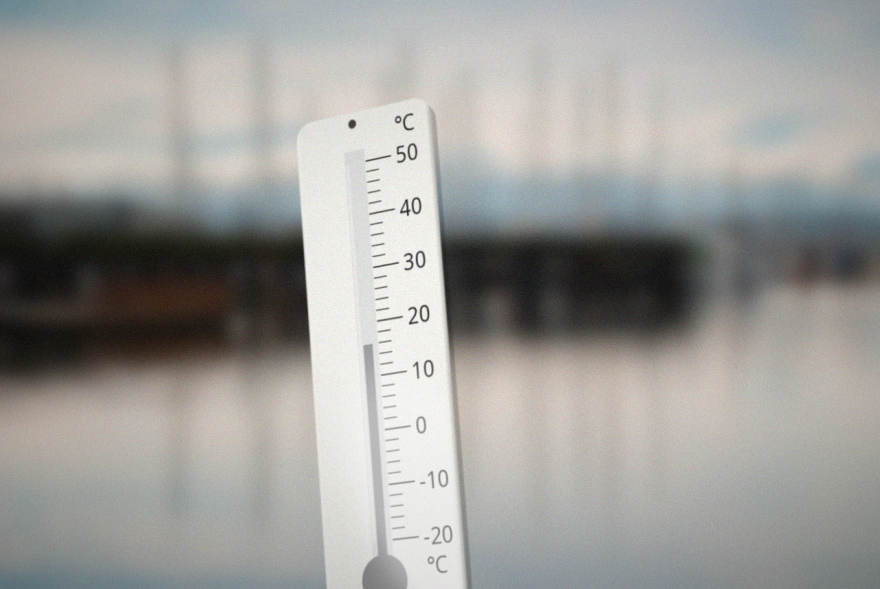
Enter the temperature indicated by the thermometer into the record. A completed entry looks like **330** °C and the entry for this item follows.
**16** °C
